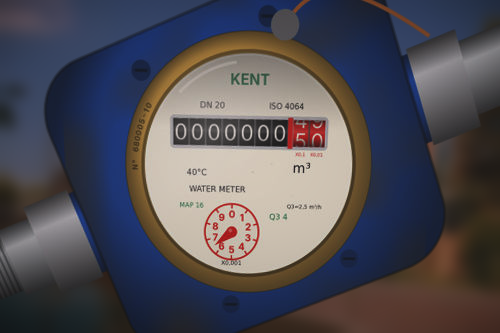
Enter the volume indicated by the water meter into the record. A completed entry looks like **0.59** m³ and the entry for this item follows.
**0.496** m³
